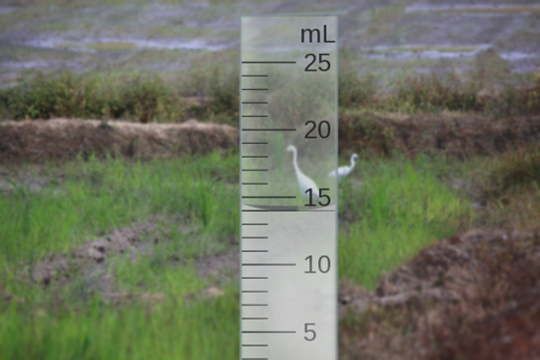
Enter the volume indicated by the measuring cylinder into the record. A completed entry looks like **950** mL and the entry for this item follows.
**14** mL
